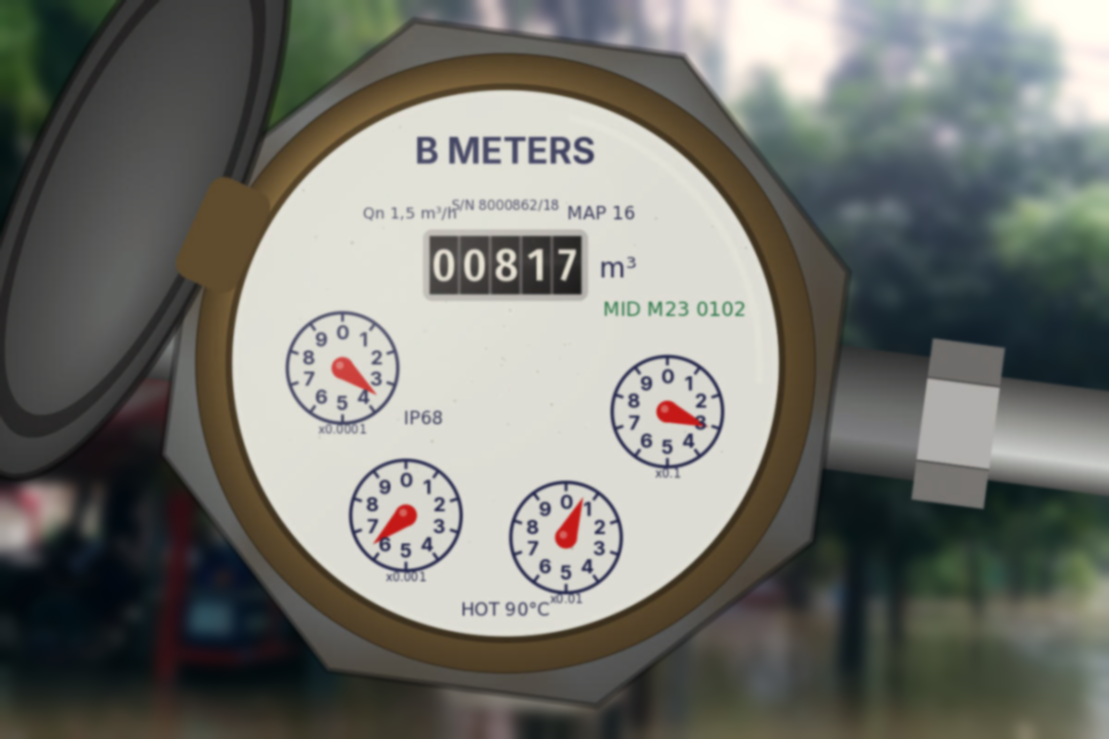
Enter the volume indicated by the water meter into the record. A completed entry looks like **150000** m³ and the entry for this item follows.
**817.3063** m³
